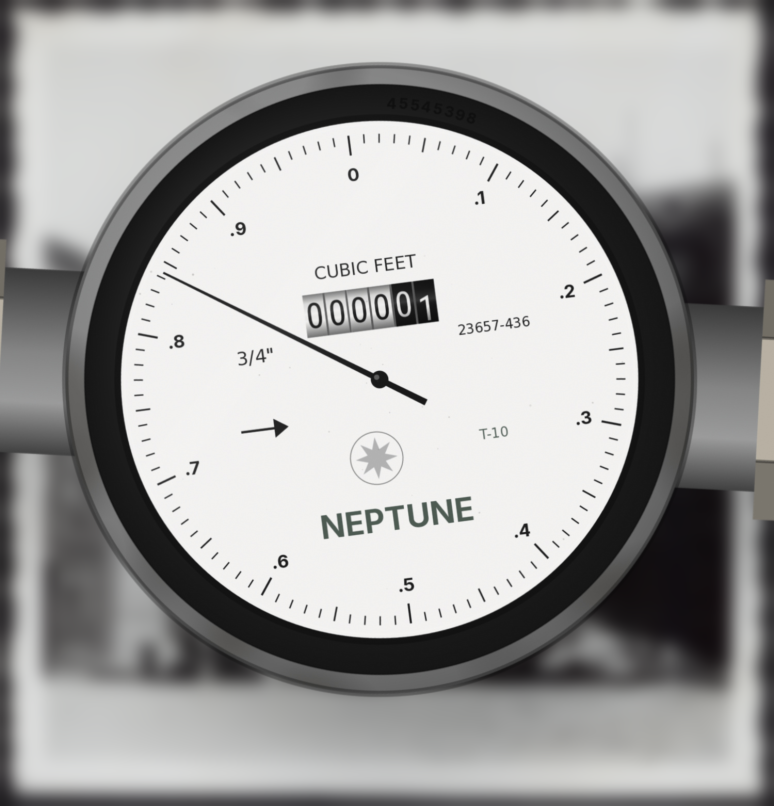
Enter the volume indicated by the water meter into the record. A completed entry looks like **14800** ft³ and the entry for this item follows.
**0.84** ft³
